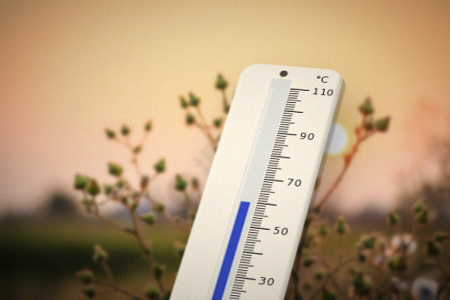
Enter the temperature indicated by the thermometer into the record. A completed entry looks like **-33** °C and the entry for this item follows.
**60** °C
